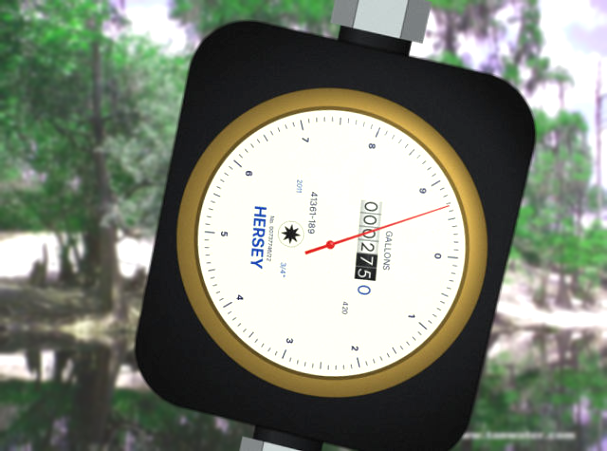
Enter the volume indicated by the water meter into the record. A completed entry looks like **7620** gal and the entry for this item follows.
**2749.3** gal
